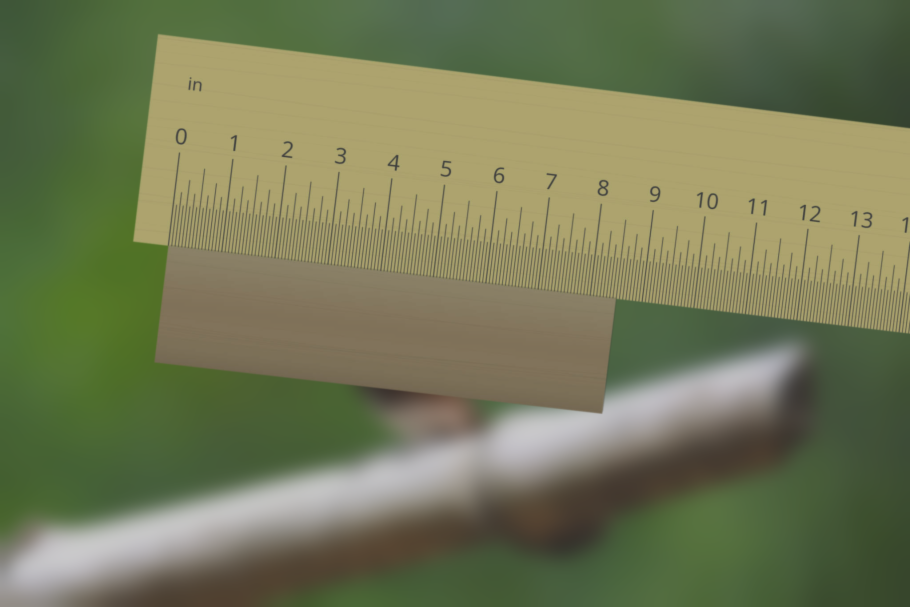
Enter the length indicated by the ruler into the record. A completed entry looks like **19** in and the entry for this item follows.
**8.5** in
